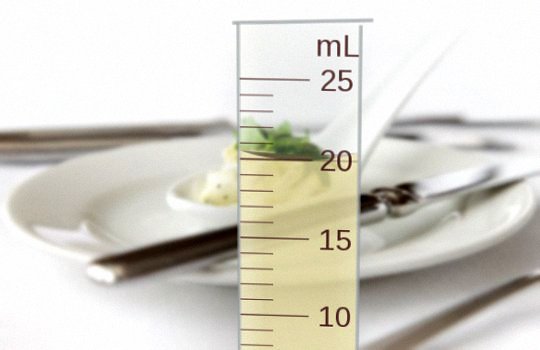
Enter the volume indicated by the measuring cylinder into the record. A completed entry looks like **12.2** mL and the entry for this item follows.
**20** mL
